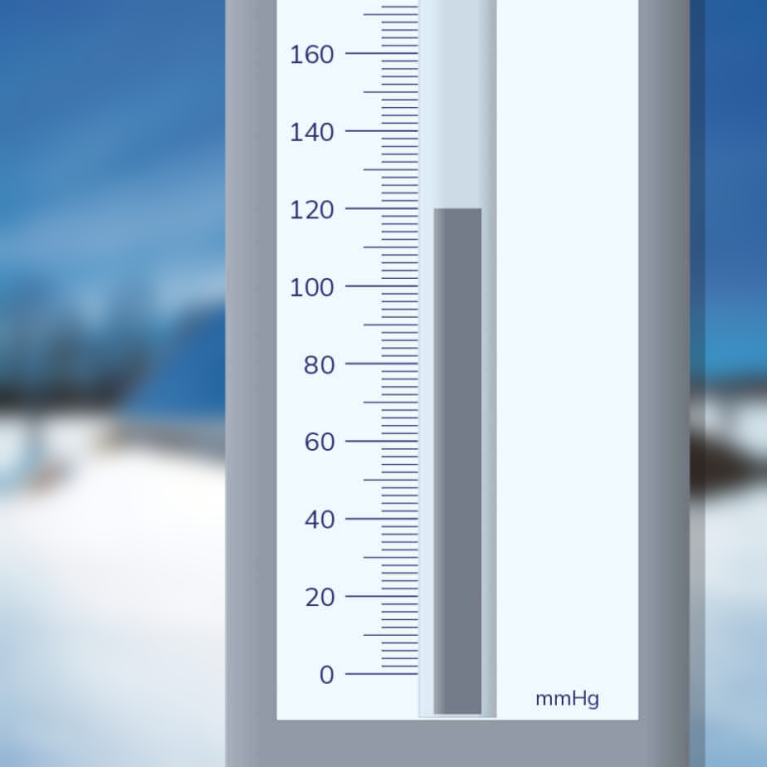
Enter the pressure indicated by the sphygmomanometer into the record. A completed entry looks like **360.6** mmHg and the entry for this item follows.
**120** mmHg
